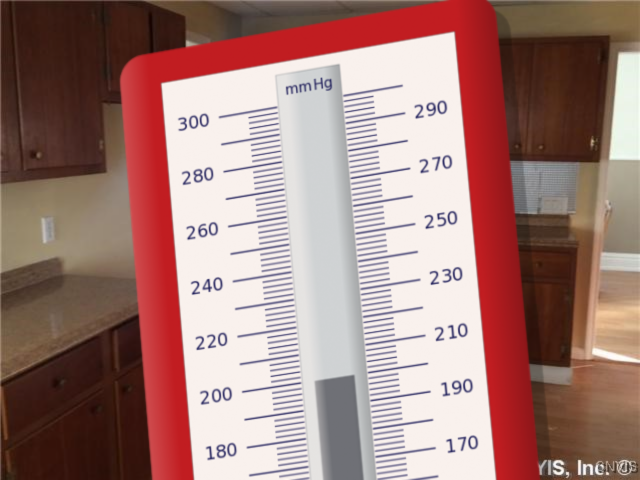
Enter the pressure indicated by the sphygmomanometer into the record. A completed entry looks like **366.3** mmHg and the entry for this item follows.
**200** mmHg
